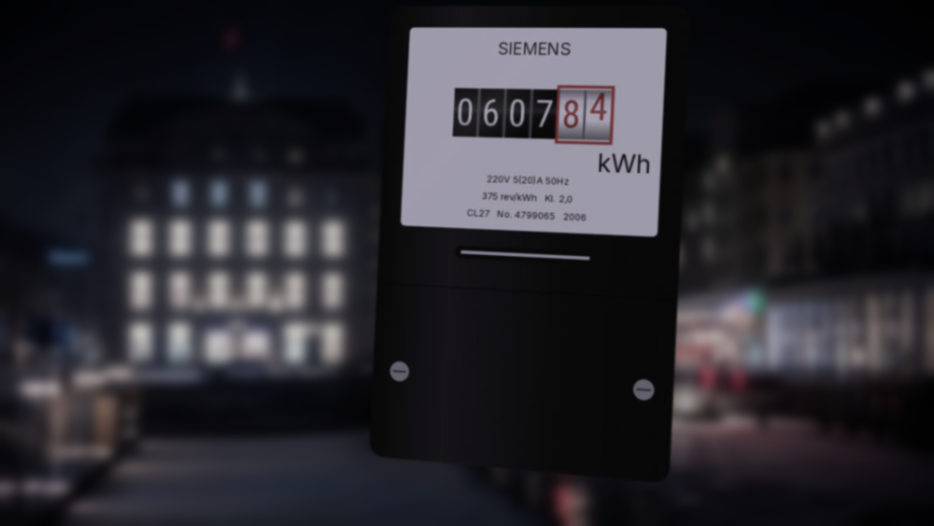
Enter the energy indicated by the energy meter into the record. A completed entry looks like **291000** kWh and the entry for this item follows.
**607.84** kWh
